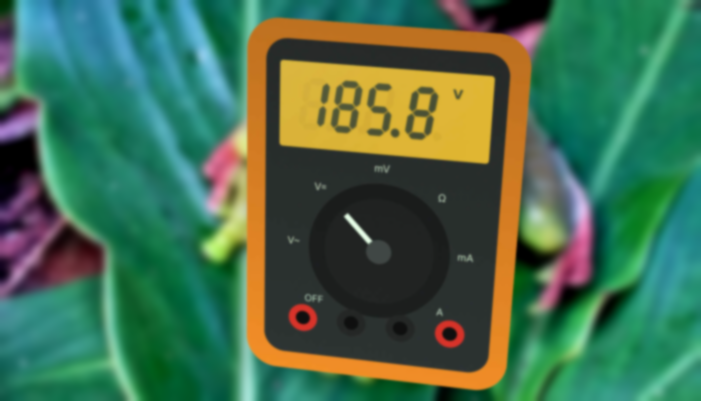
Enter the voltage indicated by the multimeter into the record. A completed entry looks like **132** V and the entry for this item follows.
**185.8** V
